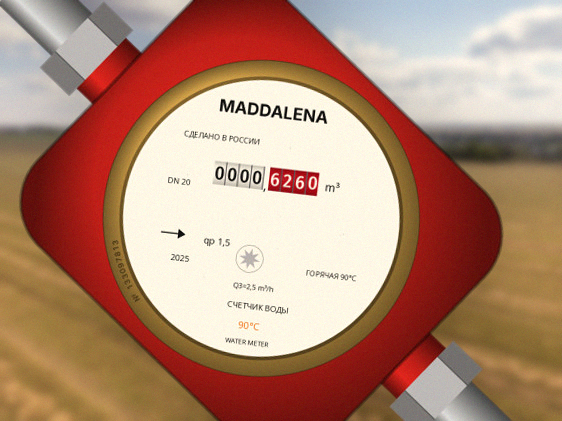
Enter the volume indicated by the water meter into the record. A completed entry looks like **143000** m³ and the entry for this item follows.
**0.6260** m³
